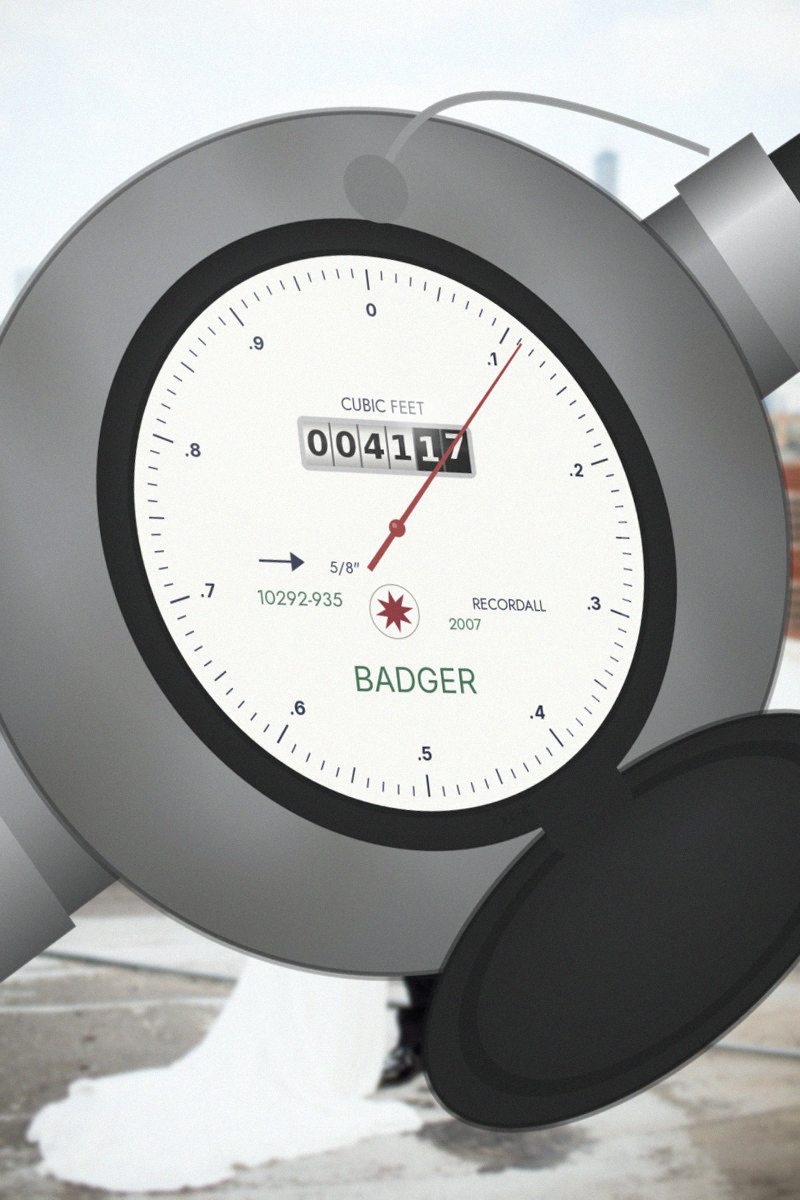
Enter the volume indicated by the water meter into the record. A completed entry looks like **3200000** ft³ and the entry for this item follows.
**4117.11** ft³
